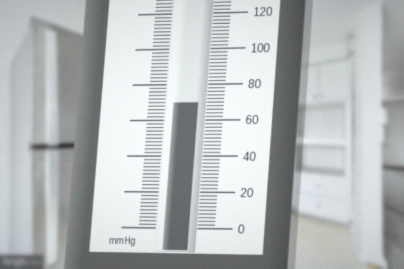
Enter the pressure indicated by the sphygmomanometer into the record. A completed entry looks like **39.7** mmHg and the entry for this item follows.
**70** mmHg
